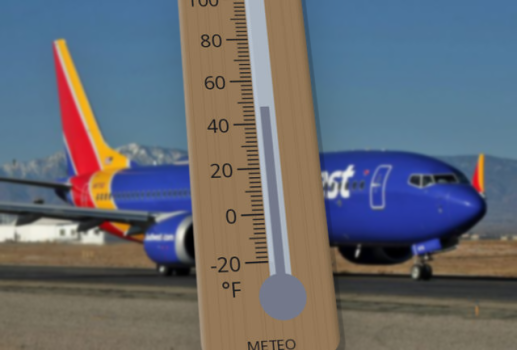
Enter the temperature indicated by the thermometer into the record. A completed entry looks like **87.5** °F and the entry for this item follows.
**48** °F
